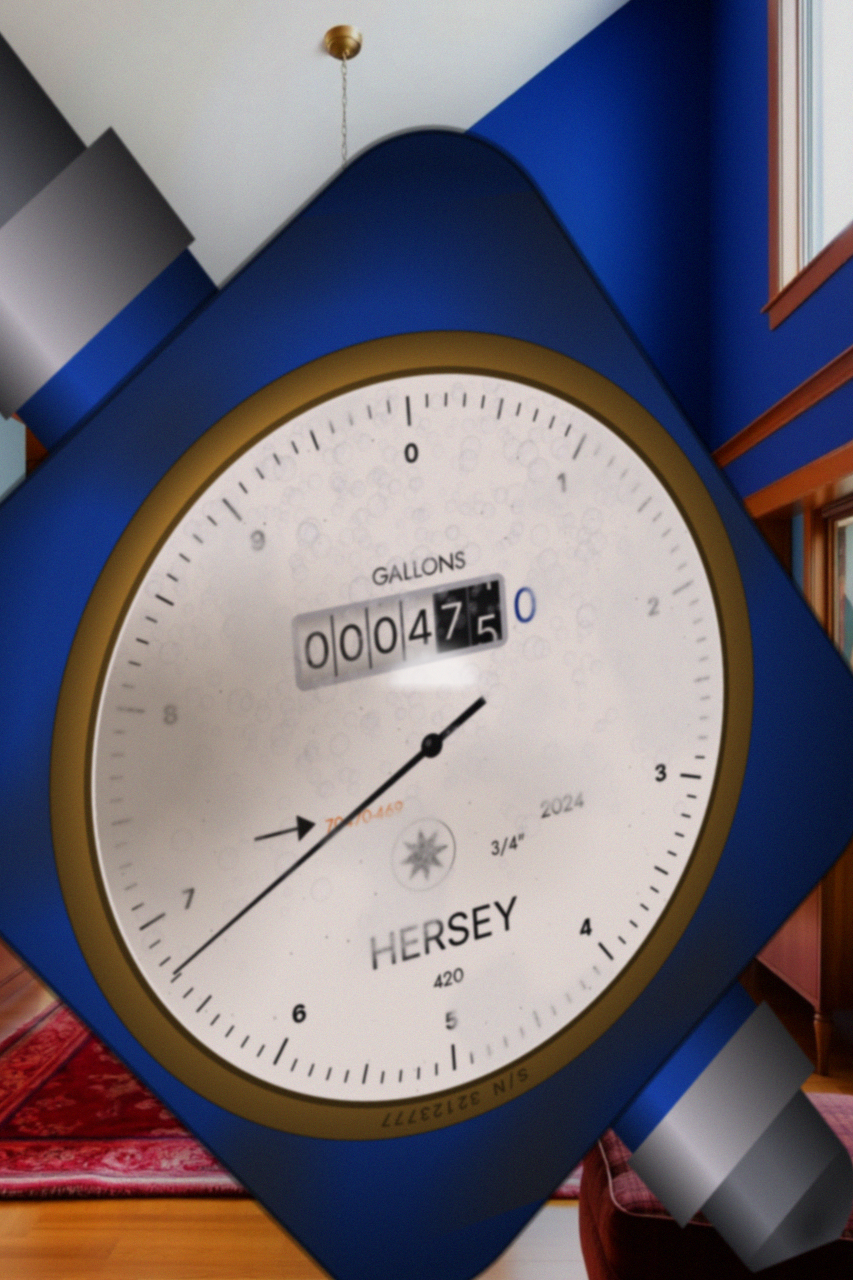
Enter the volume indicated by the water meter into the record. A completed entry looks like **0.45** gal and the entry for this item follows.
**4746.7** gal
